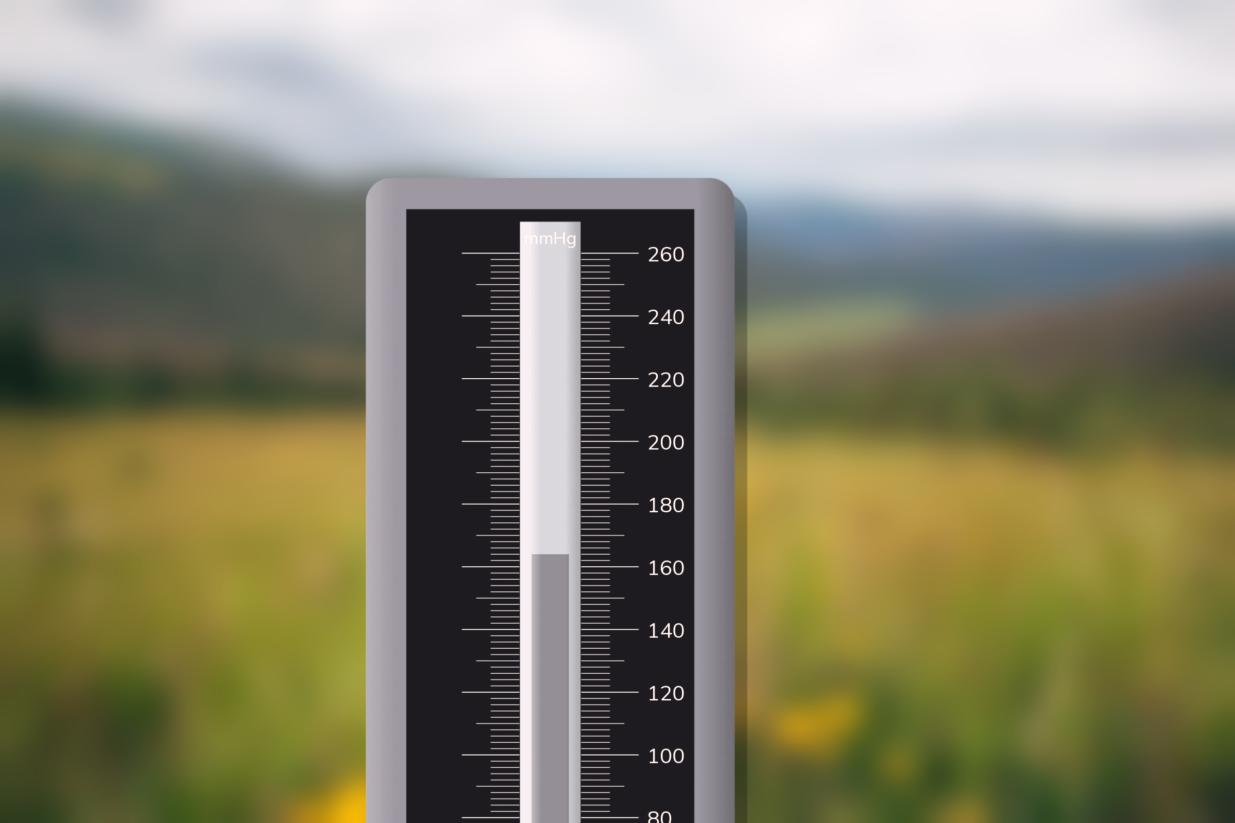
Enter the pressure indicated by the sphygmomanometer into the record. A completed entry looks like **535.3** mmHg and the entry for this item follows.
**164** mmHg
